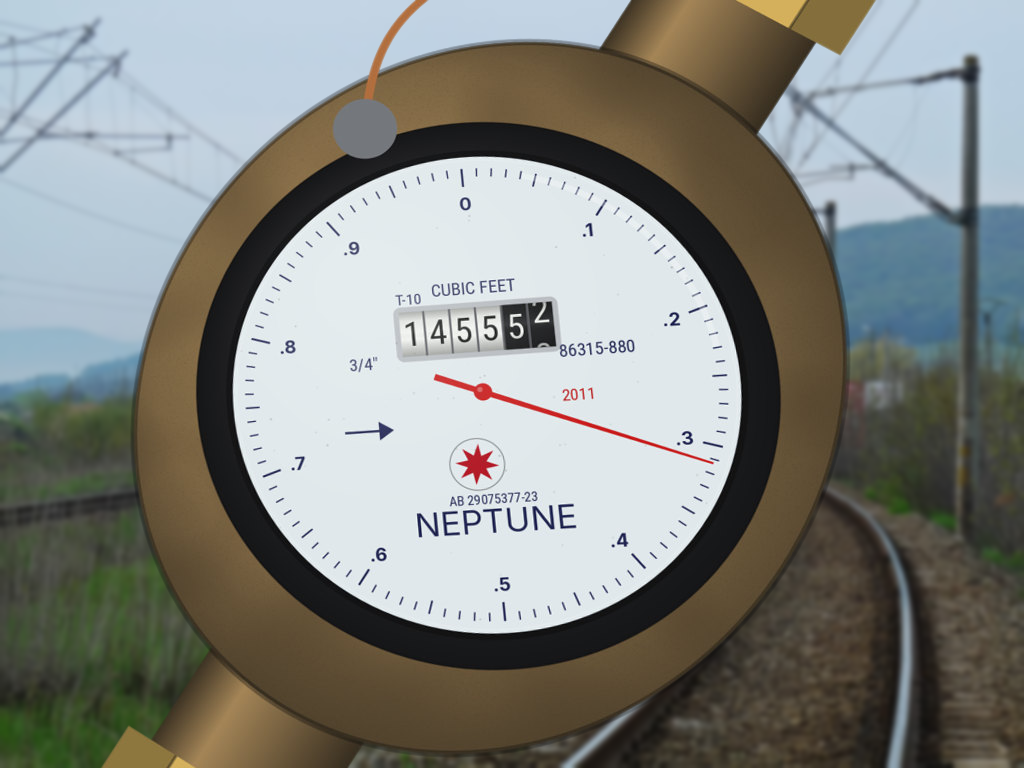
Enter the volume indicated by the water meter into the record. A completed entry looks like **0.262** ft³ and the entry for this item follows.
**145552.31** ft³
